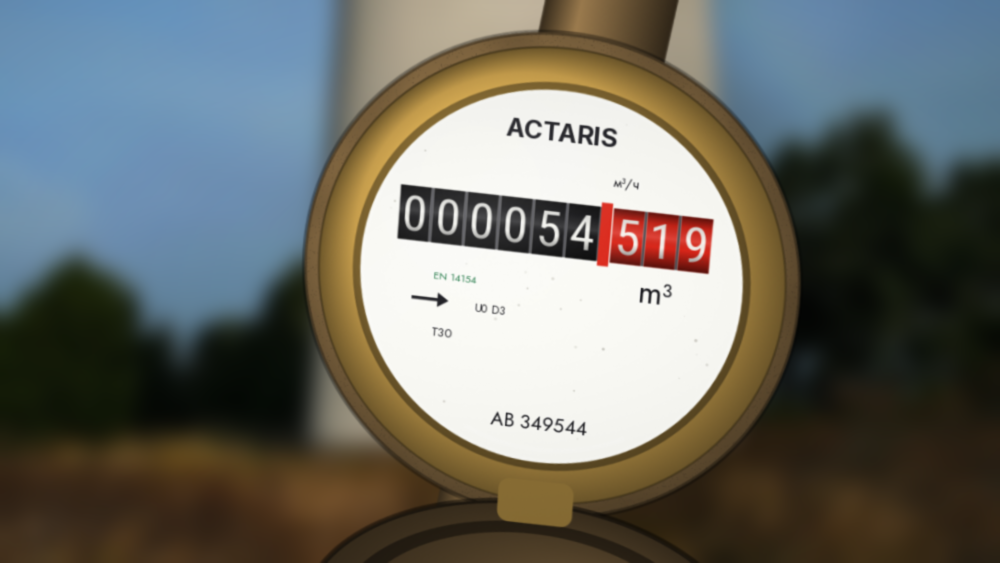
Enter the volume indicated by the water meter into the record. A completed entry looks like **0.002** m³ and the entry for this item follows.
**54.519** m³
